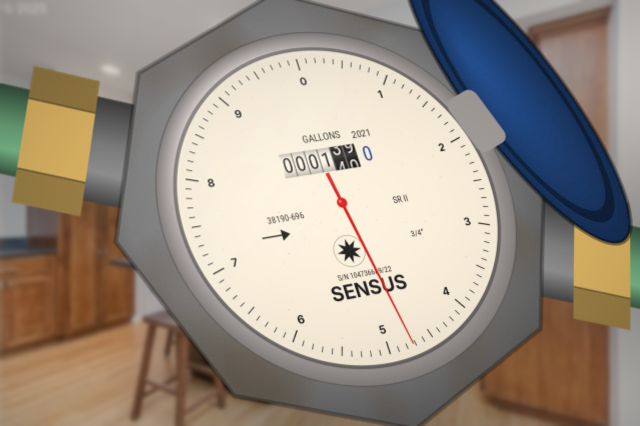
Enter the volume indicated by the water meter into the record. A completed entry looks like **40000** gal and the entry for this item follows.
**1394.7** gal
